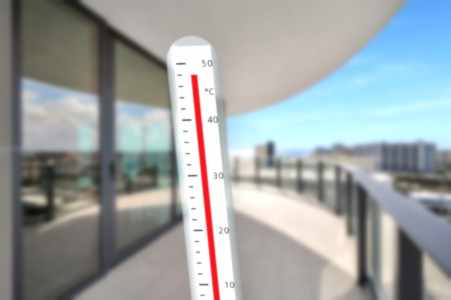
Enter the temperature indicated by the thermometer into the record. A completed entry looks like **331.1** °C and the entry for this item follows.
**48** °C
